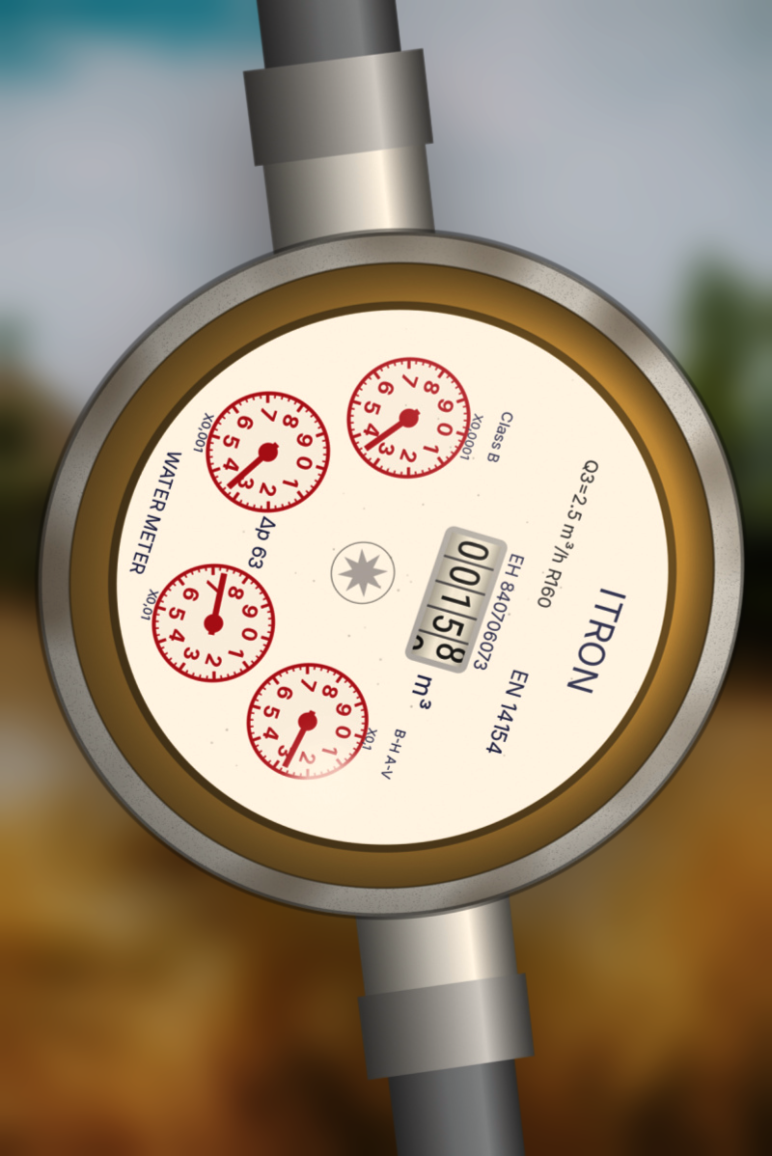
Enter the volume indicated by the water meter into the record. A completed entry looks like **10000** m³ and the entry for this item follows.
**158.2733** m³
